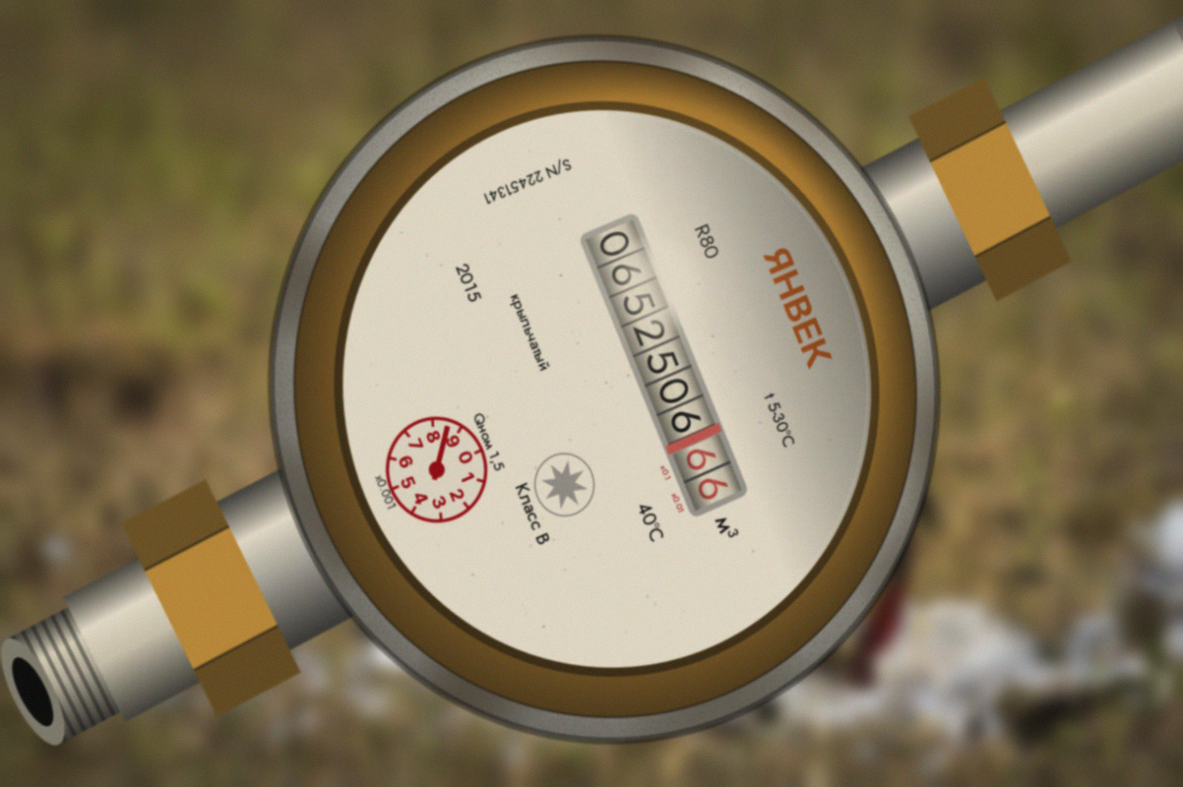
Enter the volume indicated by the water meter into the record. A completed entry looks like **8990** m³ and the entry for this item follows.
**652506.668** m³
